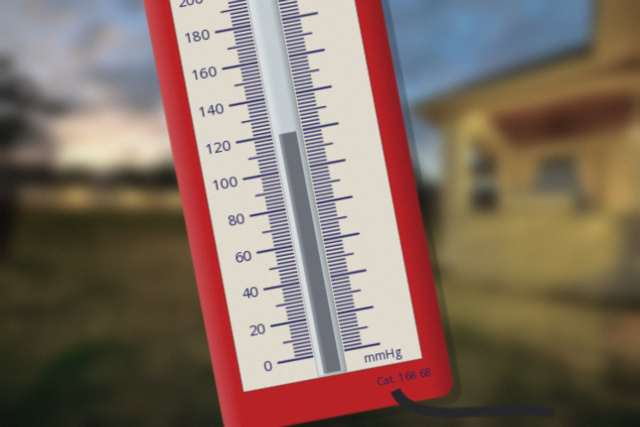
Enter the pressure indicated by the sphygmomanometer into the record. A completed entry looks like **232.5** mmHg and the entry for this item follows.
**120** mmHg
